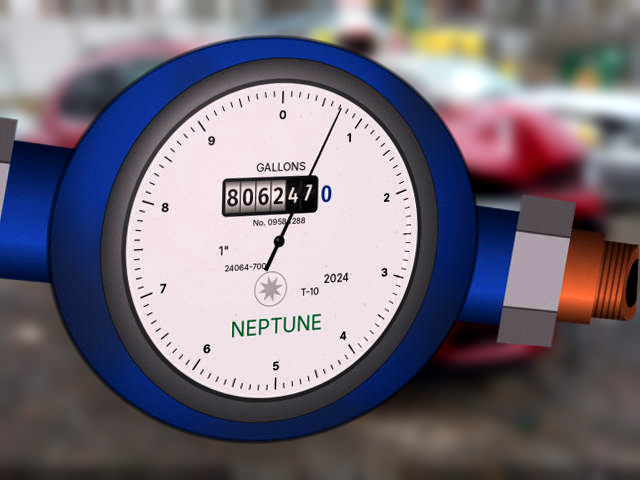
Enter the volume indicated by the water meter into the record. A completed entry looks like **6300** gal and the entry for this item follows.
**8062470.7** gal
